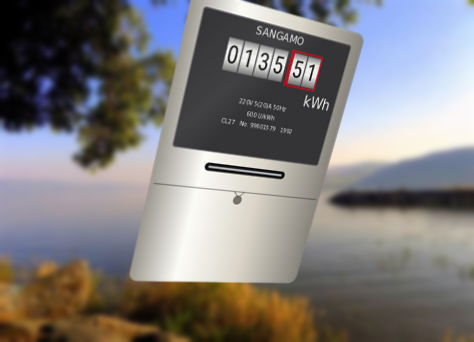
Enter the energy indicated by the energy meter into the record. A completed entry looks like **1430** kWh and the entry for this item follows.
**135.51** kWh
